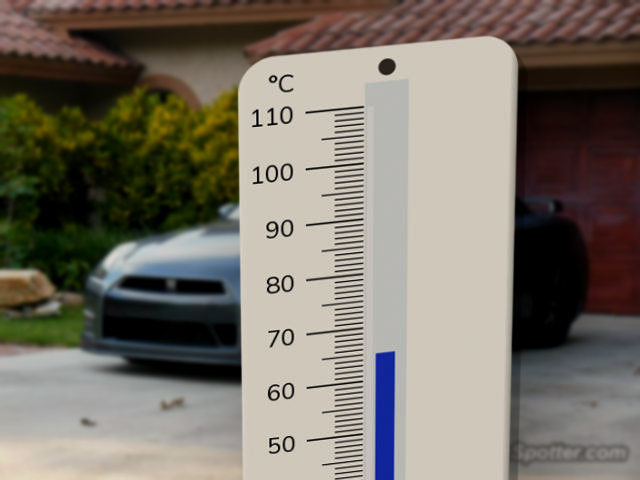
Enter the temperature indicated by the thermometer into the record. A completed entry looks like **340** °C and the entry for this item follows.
**65** °C
